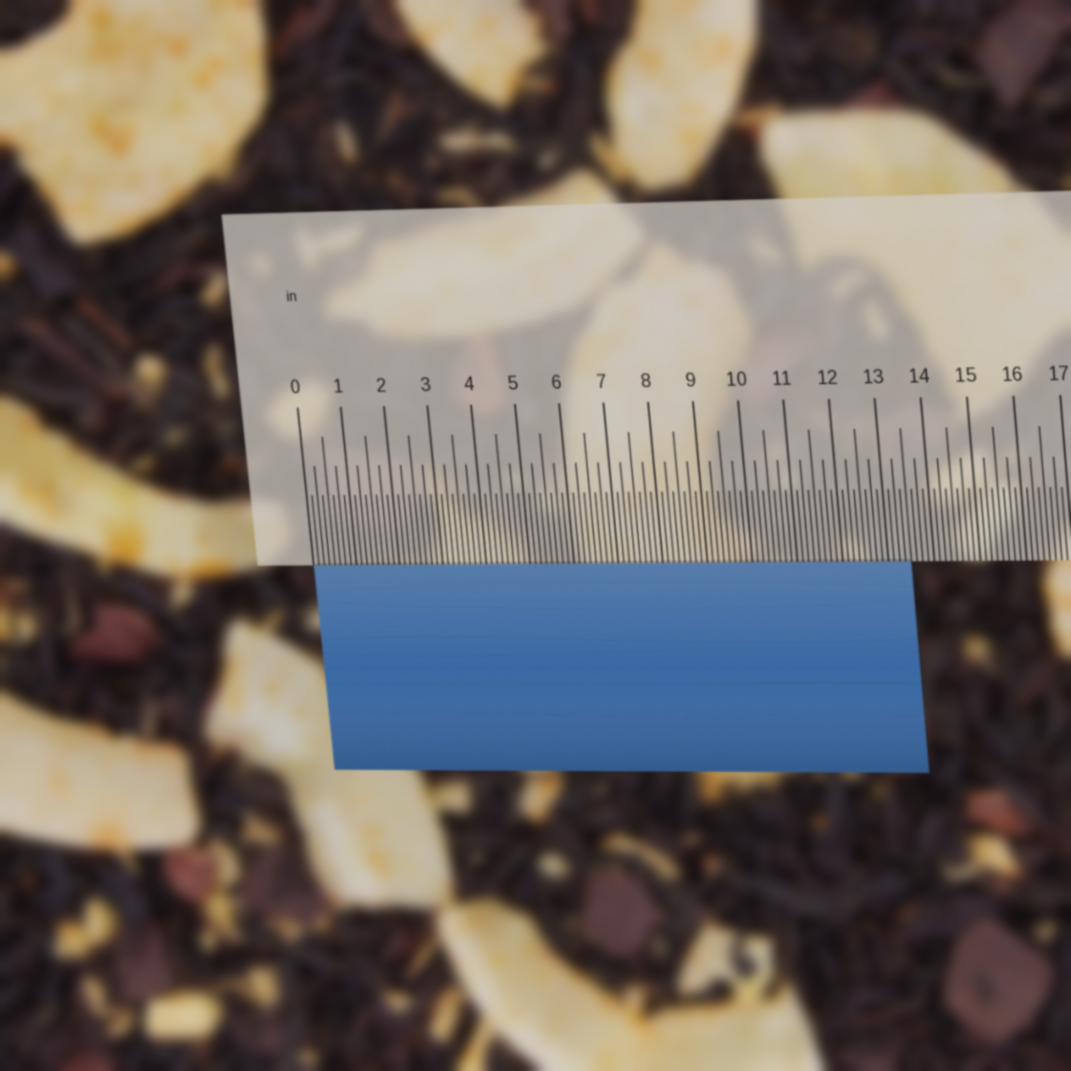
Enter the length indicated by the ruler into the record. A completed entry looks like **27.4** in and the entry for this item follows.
**13.5** in
